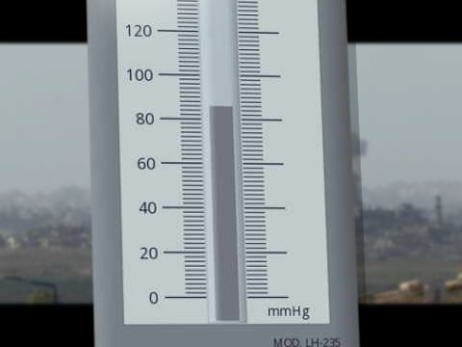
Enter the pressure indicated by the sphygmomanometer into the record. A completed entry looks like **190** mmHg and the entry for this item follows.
**86** mmHg
